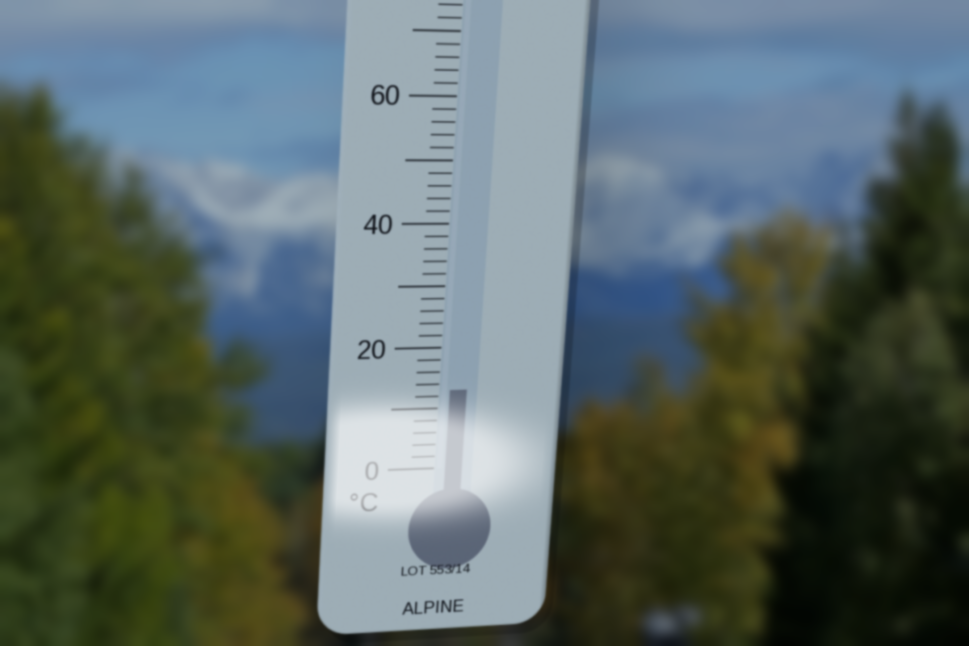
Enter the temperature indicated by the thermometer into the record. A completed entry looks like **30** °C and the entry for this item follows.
**13** °C
